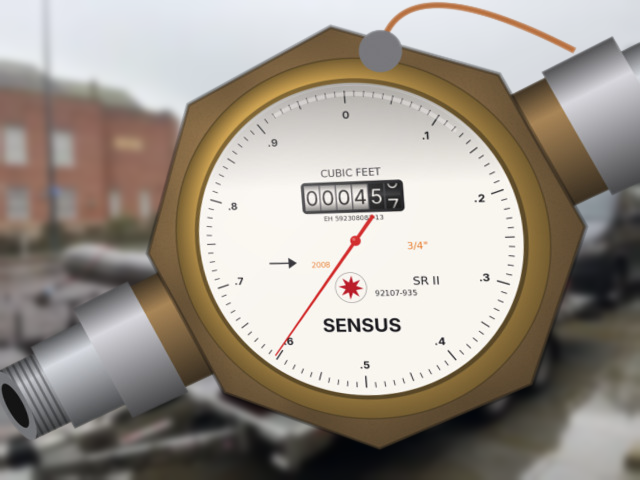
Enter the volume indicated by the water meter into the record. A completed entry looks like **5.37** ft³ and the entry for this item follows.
**456.60** ft³
